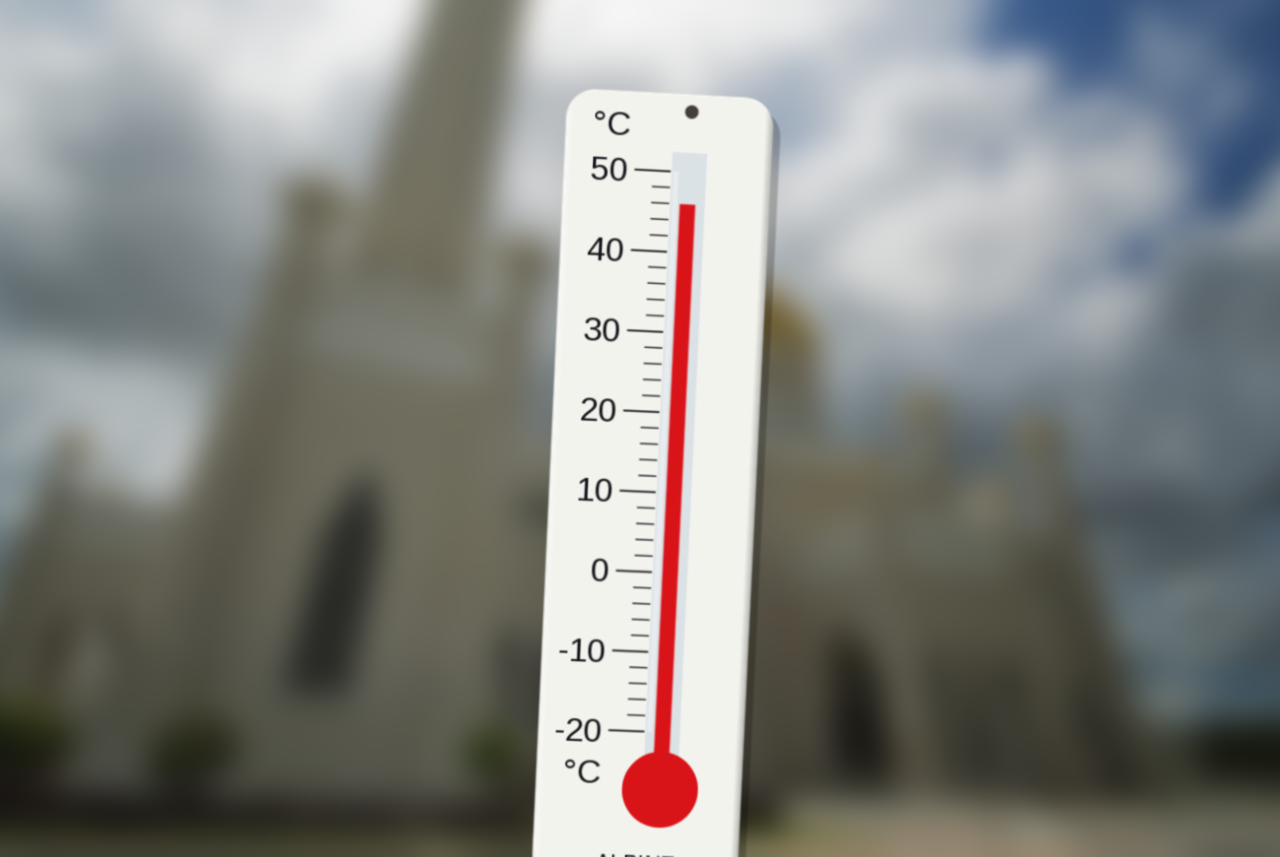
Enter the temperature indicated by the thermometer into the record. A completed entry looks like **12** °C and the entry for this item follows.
**46** °C
